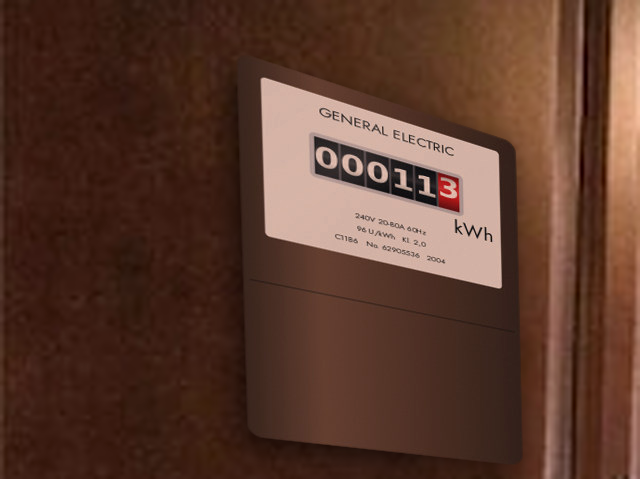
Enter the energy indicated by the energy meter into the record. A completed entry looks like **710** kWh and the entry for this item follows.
**11.3** kWh
